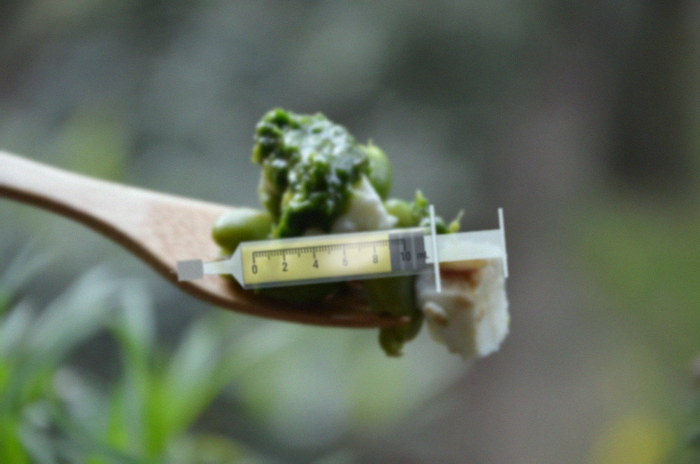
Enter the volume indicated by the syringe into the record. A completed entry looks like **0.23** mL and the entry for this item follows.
**9** mL
